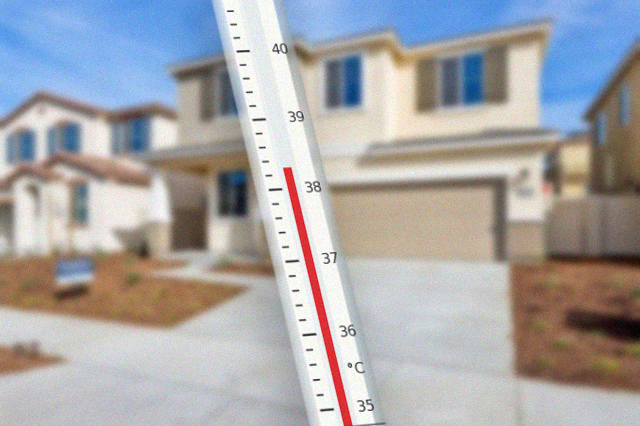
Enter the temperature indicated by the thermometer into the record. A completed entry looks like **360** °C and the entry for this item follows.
**38.3** °C
